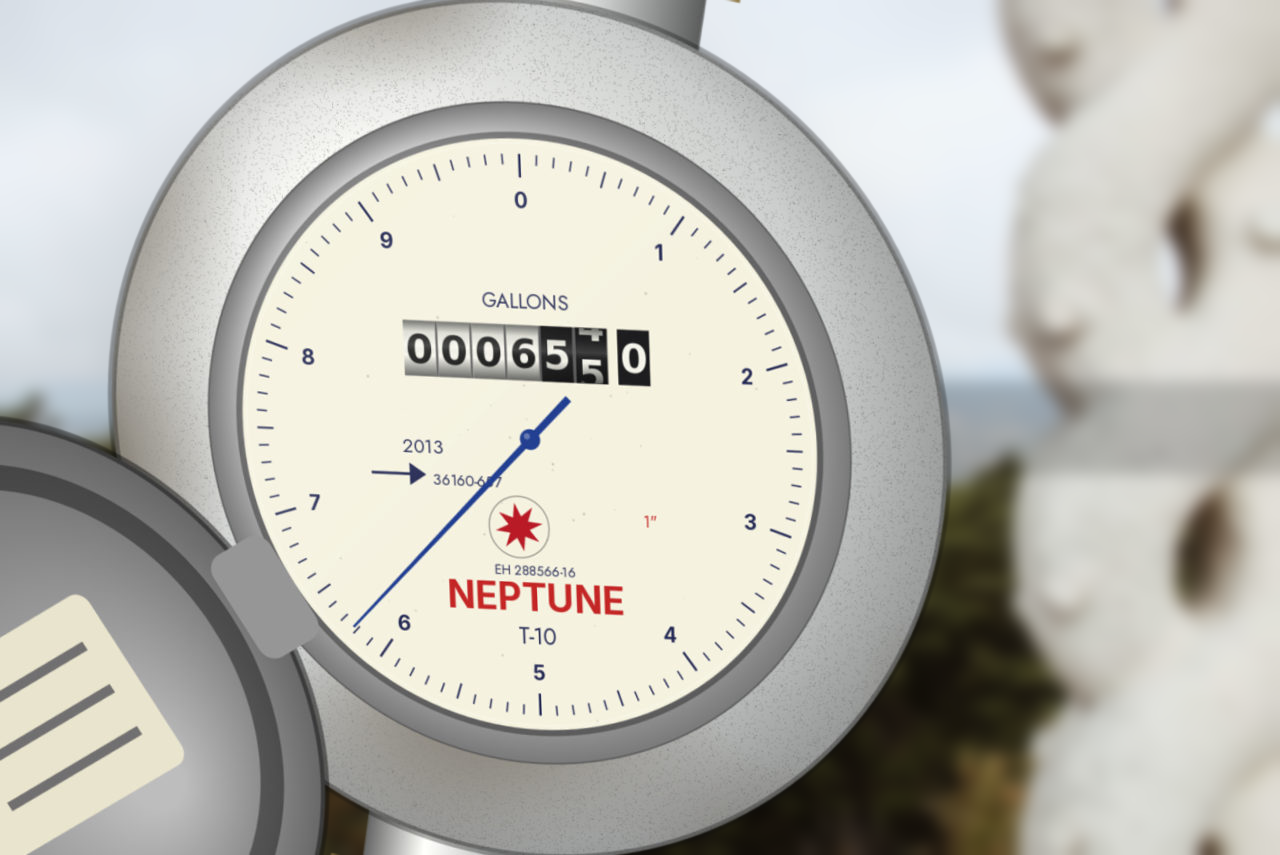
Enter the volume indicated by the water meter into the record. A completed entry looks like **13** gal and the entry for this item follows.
**6546.2** gal
